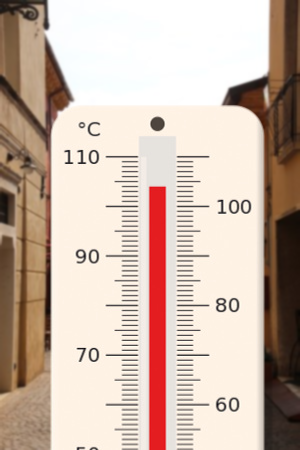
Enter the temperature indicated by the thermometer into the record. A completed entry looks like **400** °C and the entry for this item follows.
**104** °C
